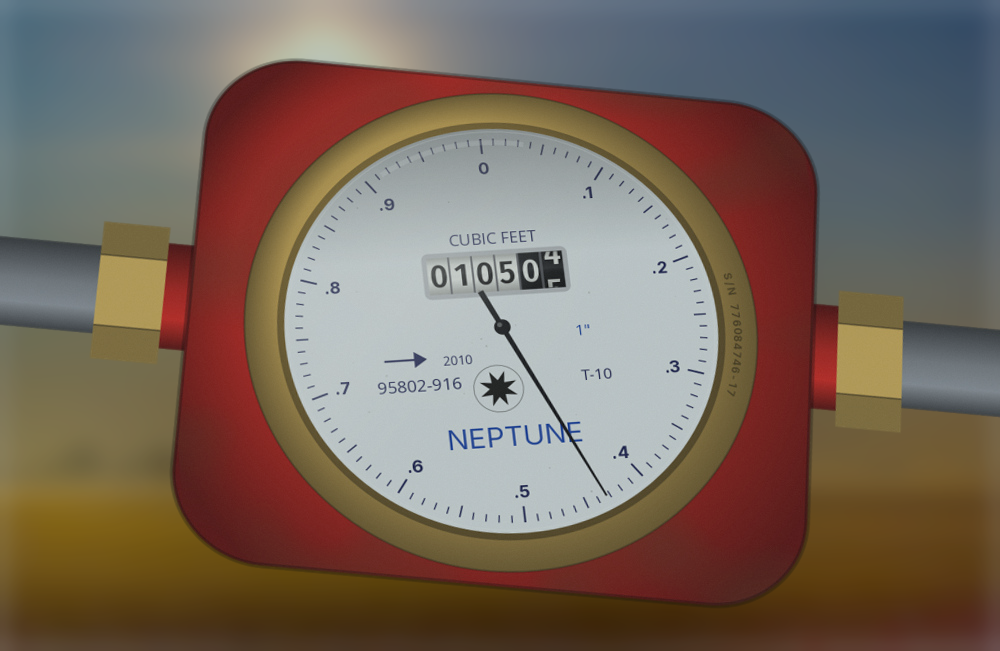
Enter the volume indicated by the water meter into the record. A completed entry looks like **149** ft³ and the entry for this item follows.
**10504.43** ft³
